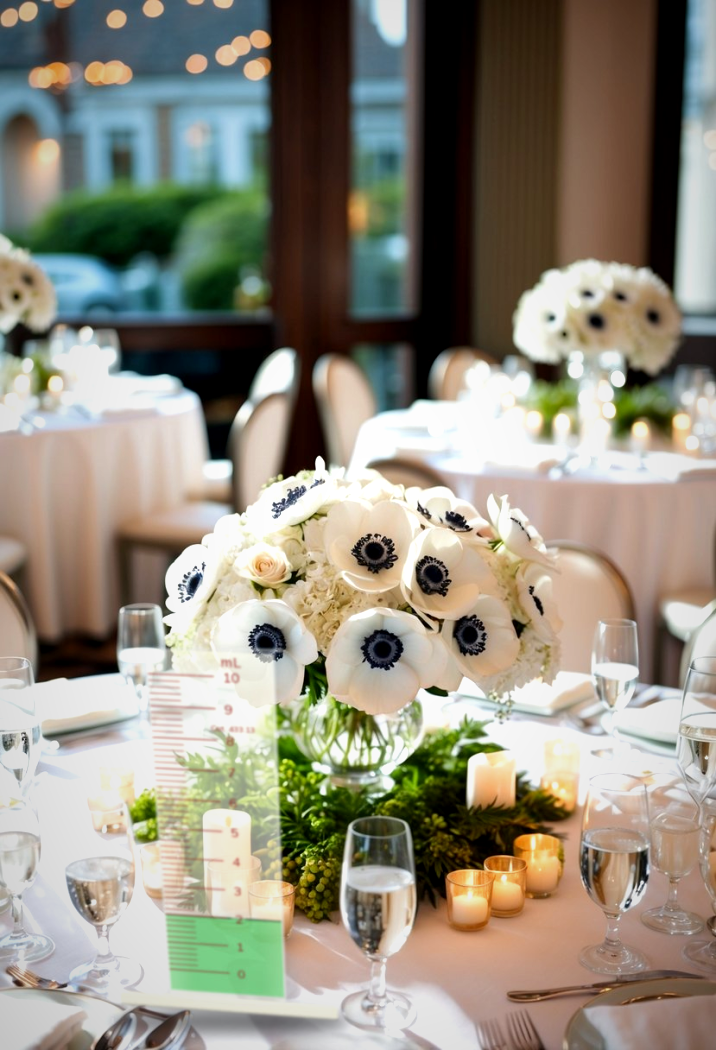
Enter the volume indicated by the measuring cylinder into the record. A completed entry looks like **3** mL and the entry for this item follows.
**2** mL
